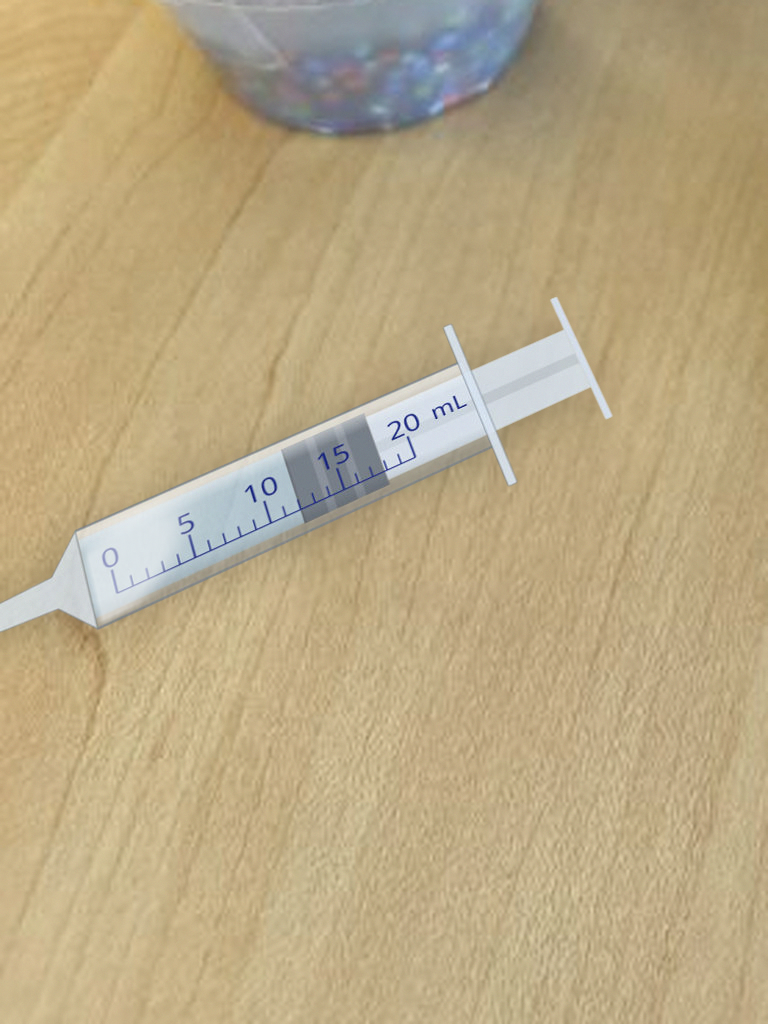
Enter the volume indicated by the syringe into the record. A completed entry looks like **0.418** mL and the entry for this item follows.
**12** mL
